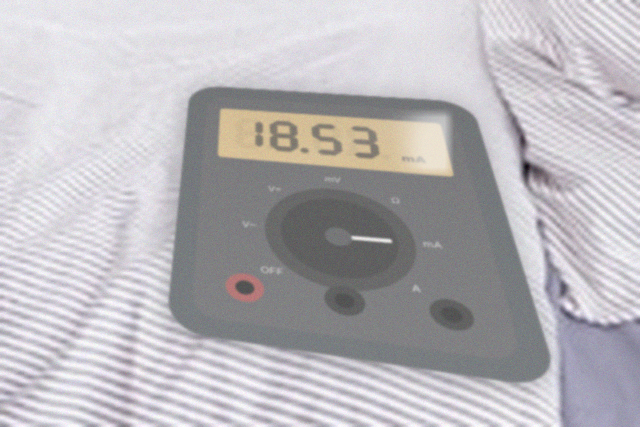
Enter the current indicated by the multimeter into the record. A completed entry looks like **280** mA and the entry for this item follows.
**18.53** mA
